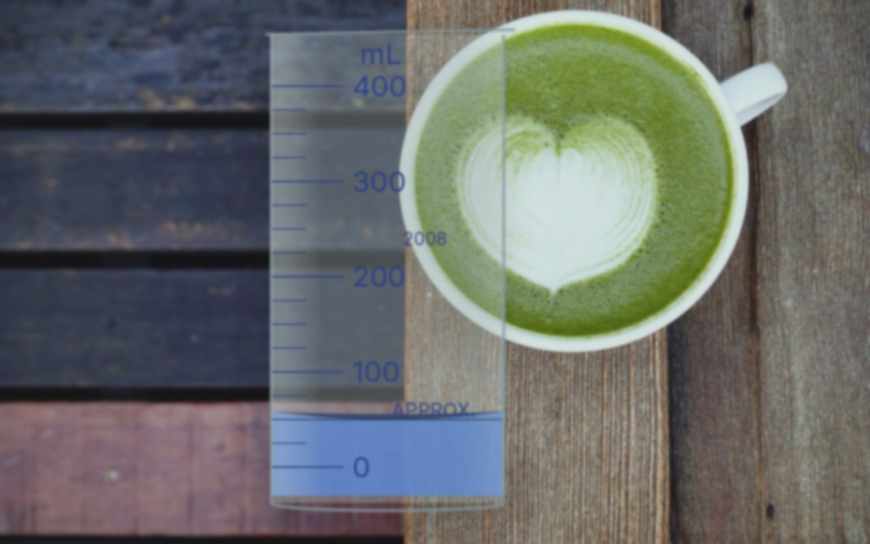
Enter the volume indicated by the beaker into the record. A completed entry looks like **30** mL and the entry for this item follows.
**50** mL
